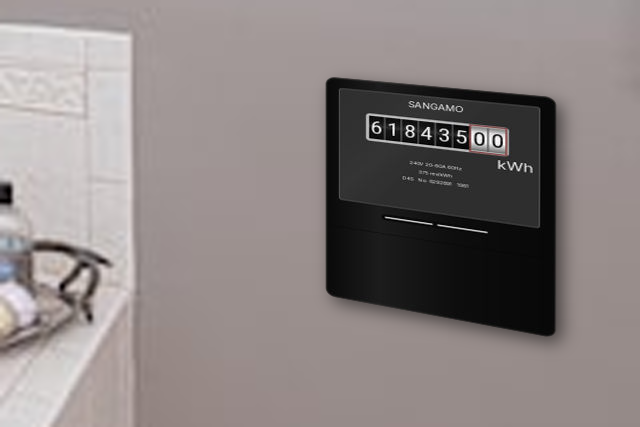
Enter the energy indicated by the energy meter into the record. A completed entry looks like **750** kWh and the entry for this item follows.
**618435.00** kWh
